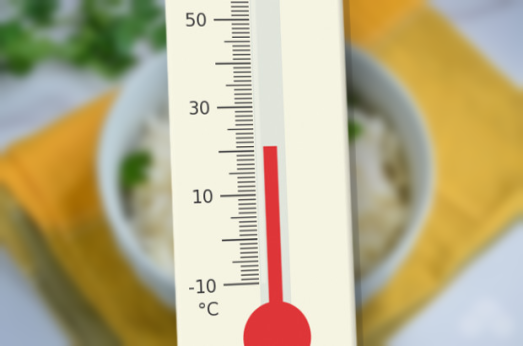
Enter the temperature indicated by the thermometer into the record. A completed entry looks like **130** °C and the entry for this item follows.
**21** °C
